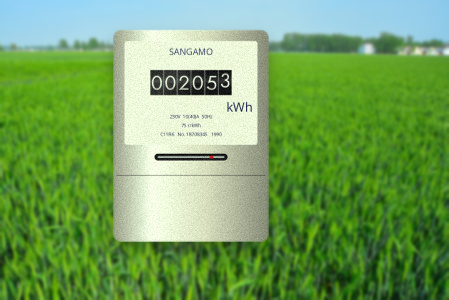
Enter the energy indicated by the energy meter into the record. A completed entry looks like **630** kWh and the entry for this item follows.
**2053** kWh
